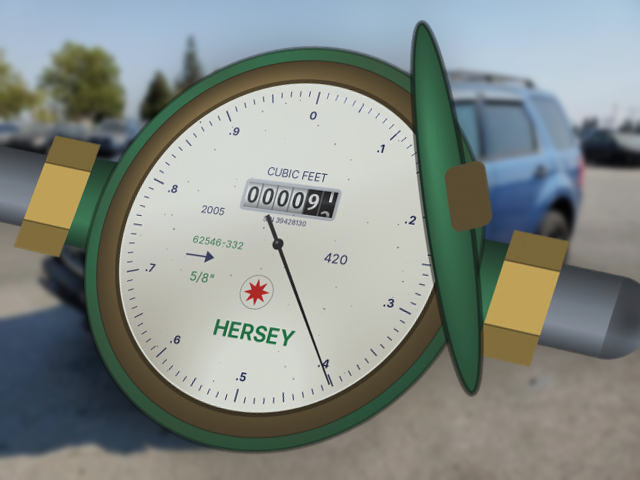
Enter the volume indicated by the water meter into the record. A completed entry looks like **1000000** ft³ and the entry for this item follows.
**91.40** ft³
